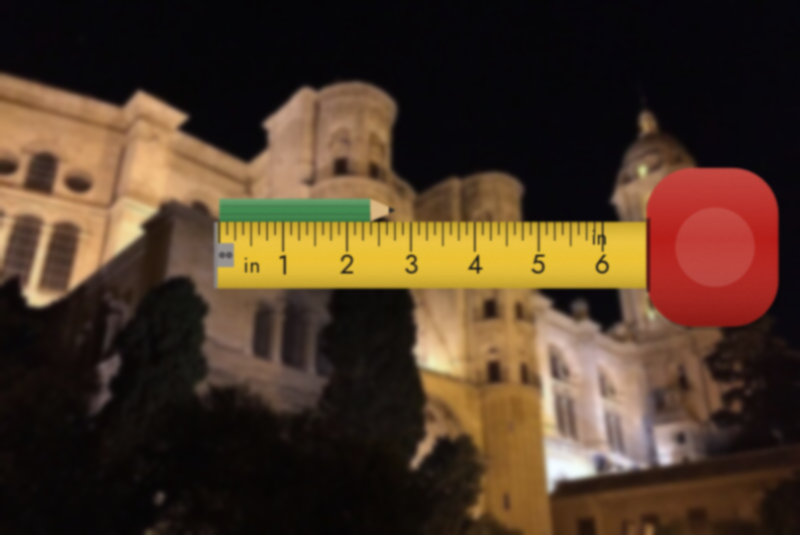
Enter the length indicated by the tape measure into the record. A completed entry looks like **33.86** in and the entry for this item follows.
**2.75** in
